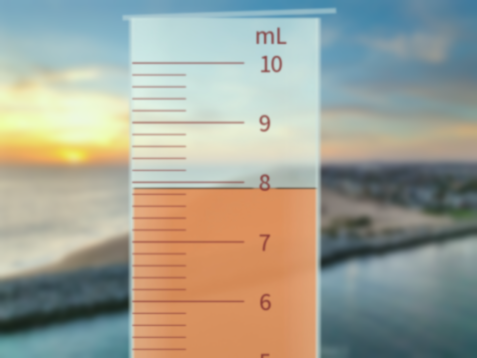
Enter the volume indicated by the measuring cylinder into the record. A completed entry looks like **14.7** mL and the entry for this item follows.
**7.9** mL
